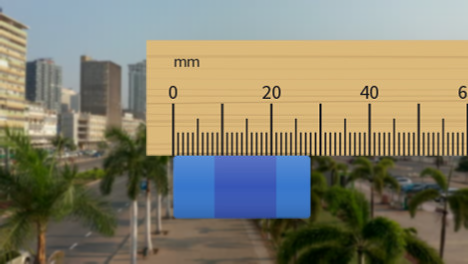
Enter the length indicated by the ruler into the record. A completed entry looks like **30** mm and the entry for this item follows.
**28** mm
